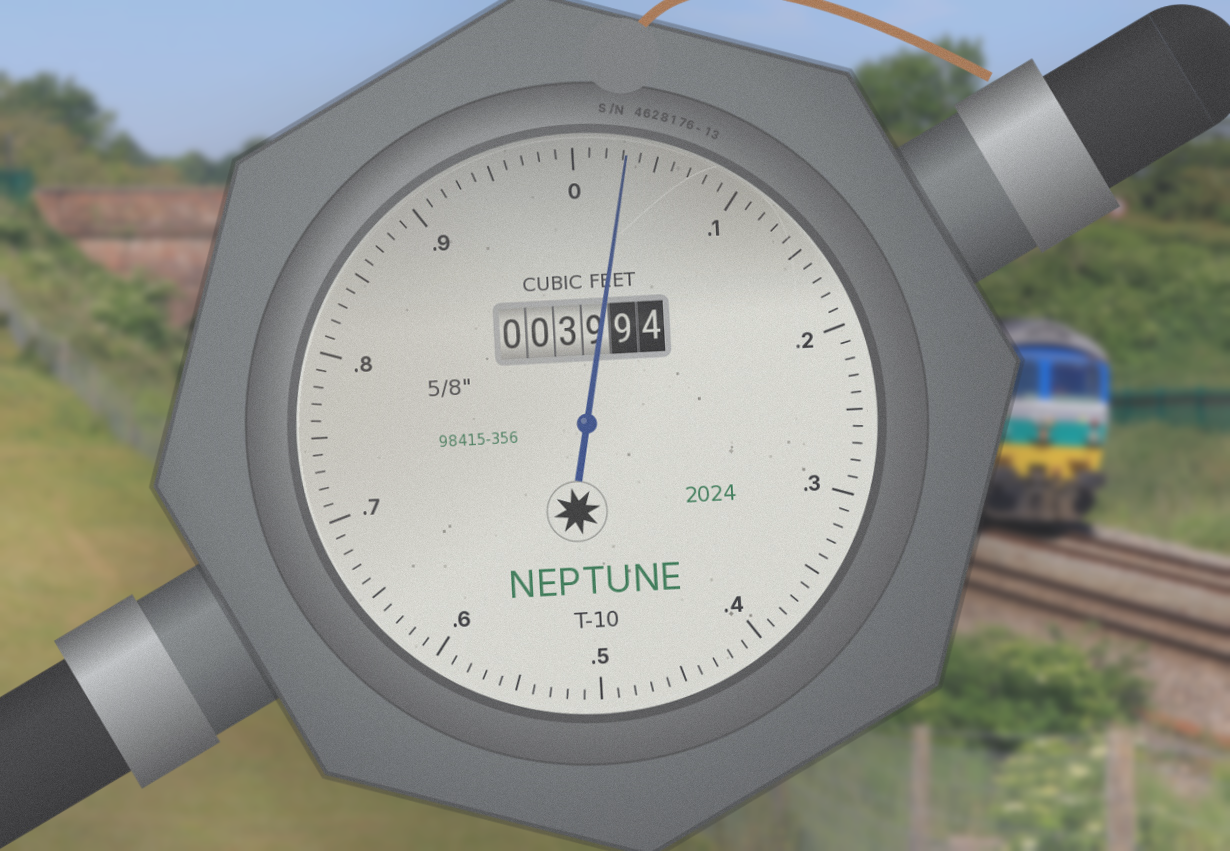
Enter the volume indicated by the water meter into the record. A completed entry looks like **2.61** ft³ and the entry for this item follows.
**3994.03** ft³
